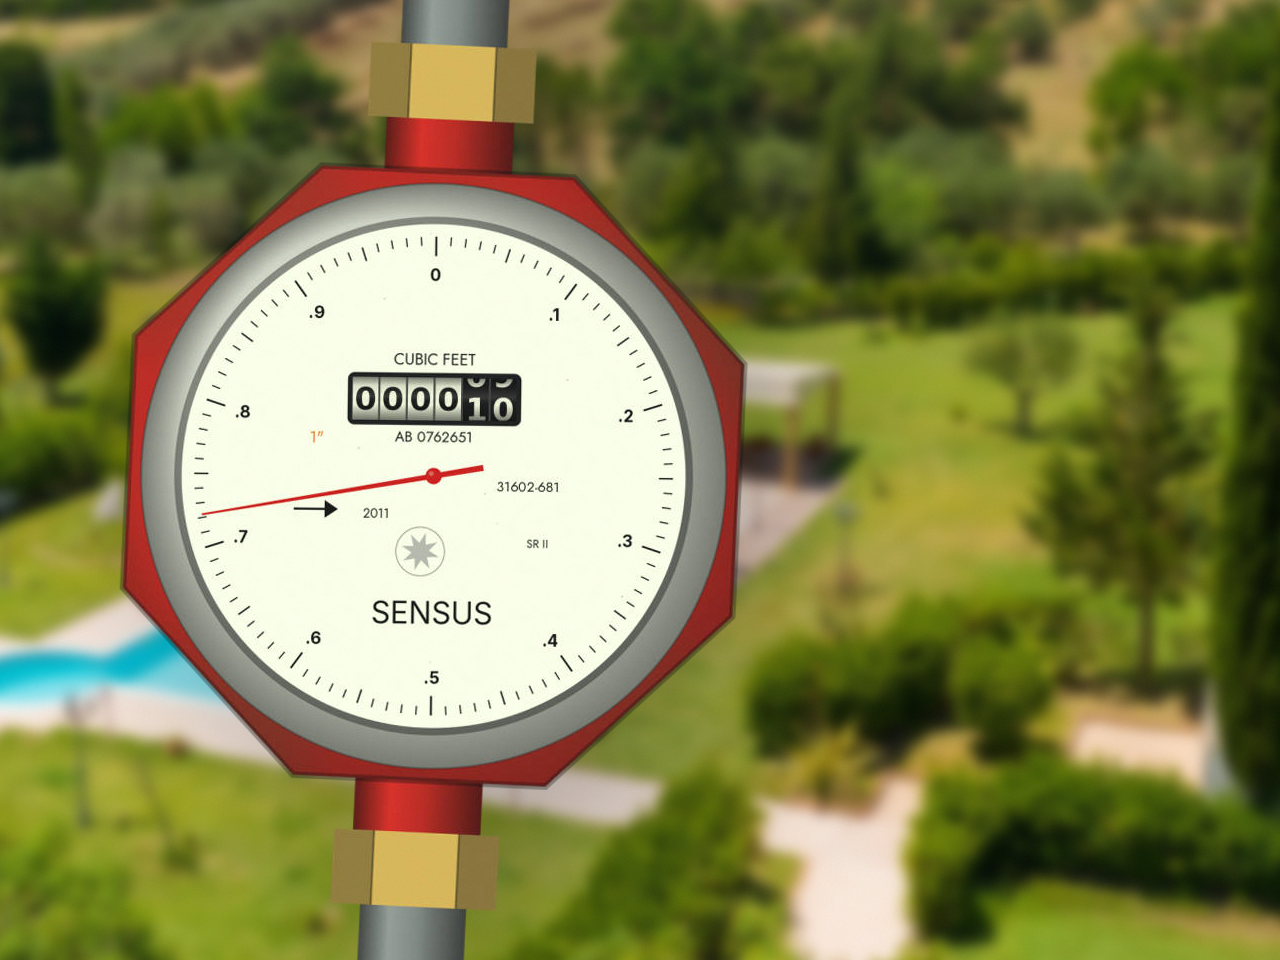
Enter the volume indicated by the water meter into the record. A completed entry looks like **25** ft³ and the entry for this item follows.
**9.72** ft³
